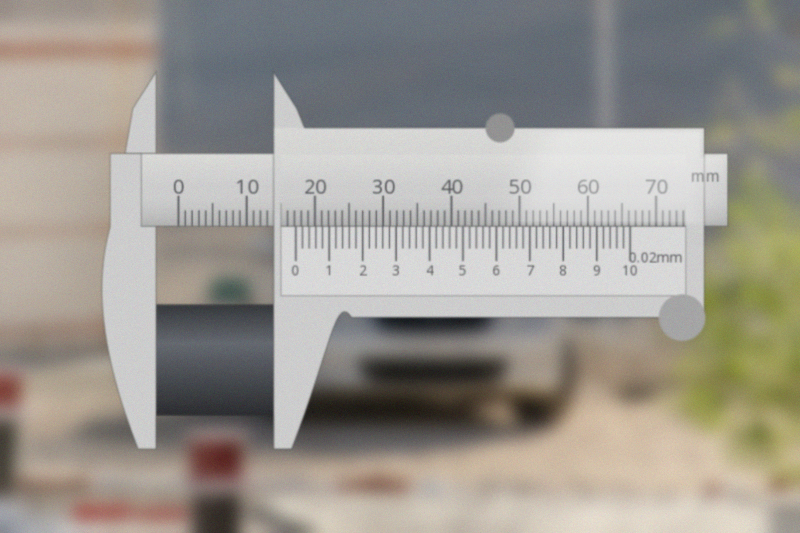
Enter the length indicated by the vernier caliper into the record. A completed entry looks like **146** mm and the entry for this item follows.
**17.2** mm
